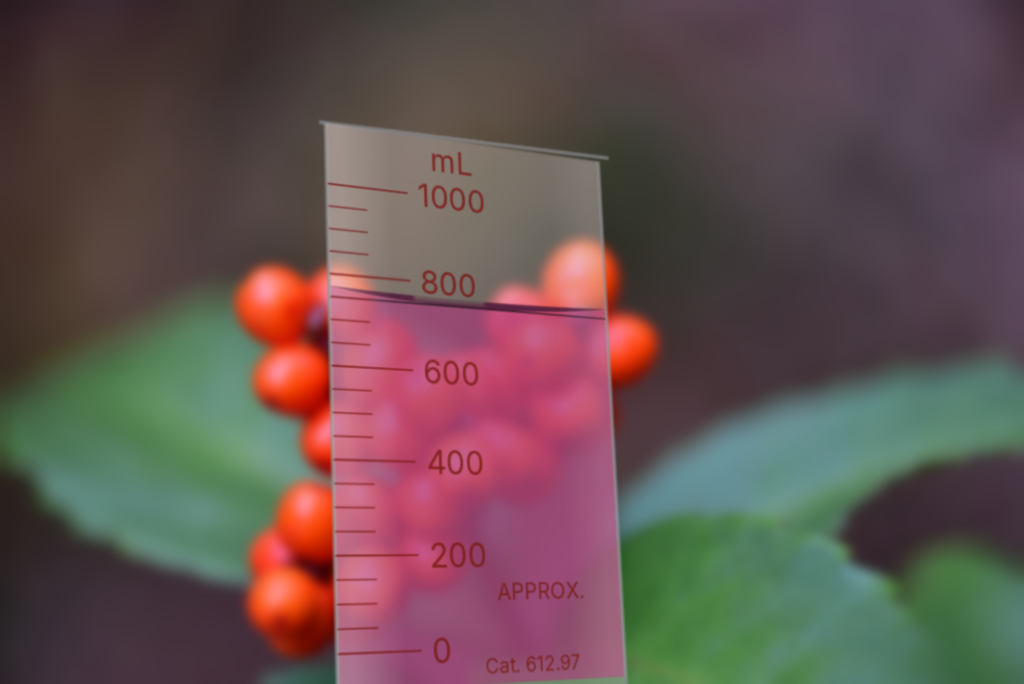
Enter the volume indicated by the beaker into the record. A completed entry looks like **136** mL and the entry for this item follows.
**750** mL
